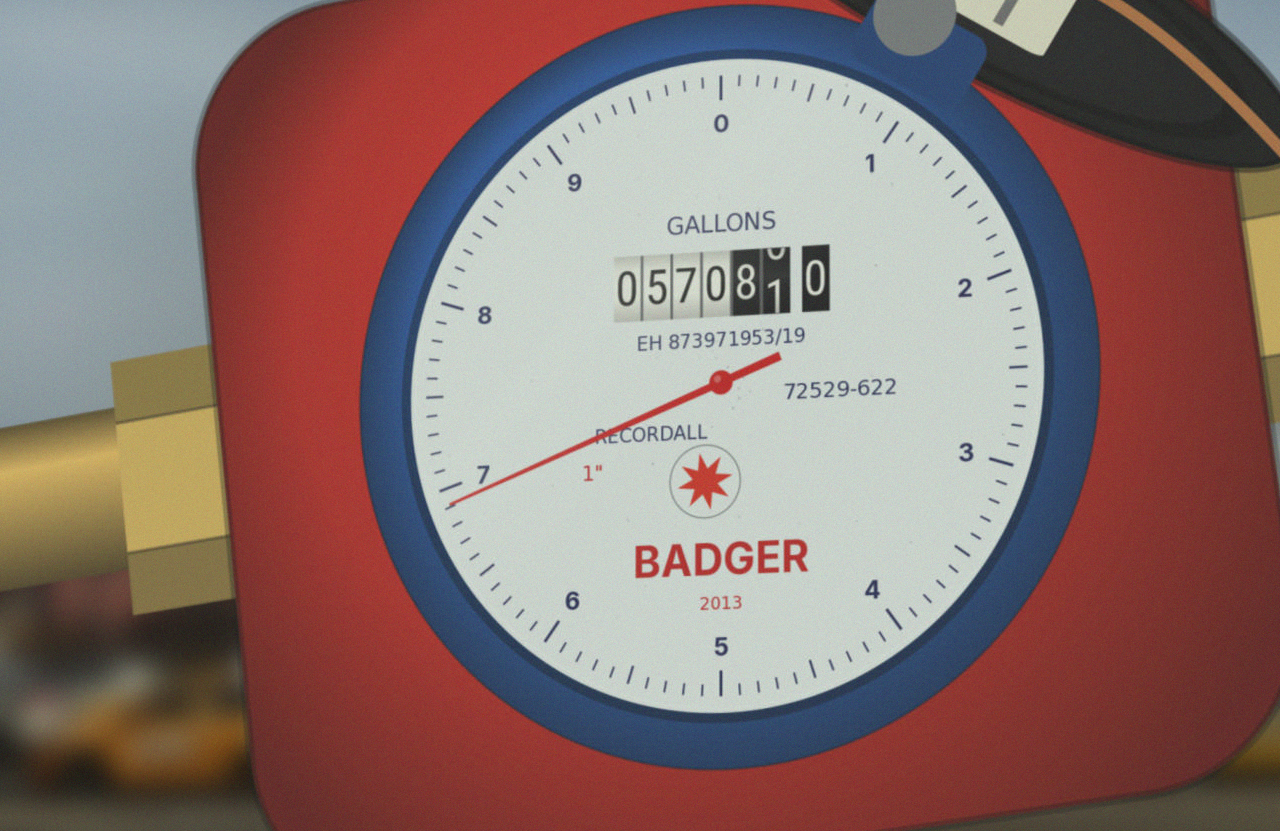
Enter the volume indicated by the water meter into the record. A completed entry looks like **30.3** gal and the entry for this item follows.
**570806.9** gal
